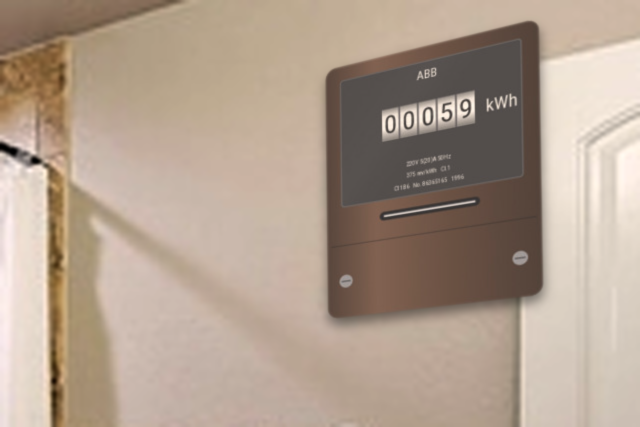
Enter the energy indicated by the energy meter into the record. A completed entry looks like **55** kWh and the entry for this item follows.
**59** kWh
